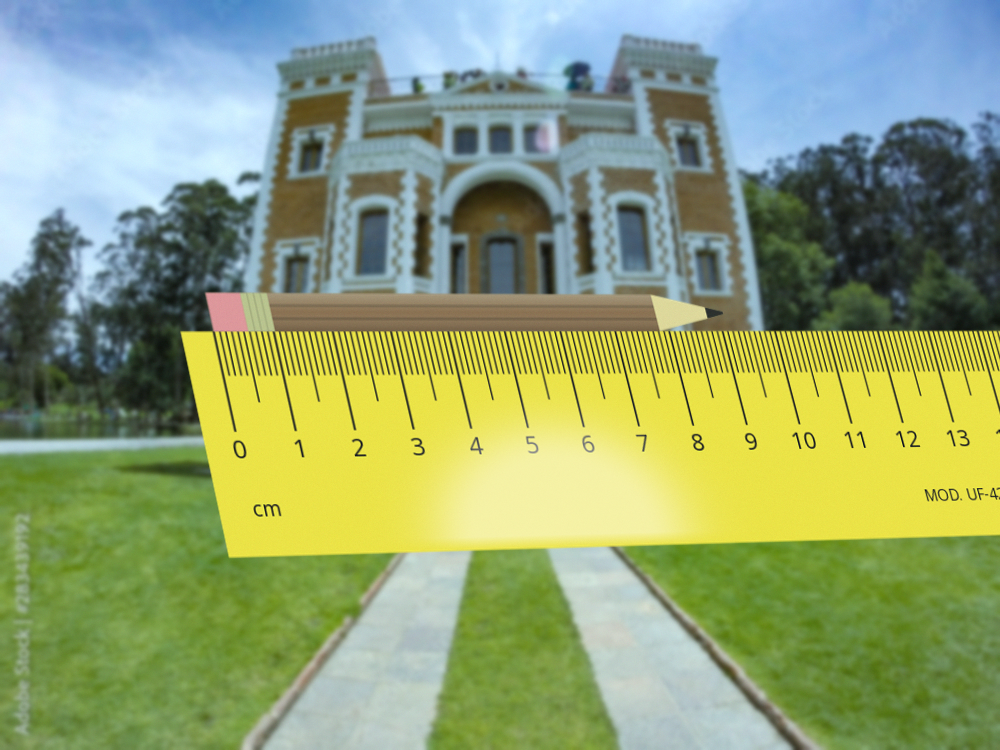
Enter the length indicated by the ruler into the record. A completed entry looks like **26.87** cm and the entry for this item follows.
**9.1** cm
